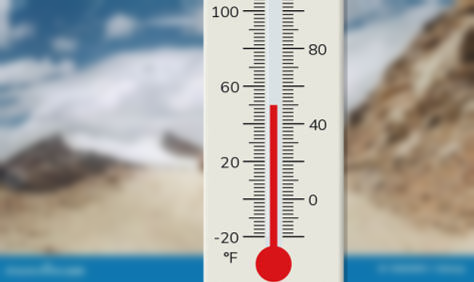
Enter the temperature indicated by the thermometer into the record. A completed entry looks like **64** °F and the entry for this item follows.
**50** °F
